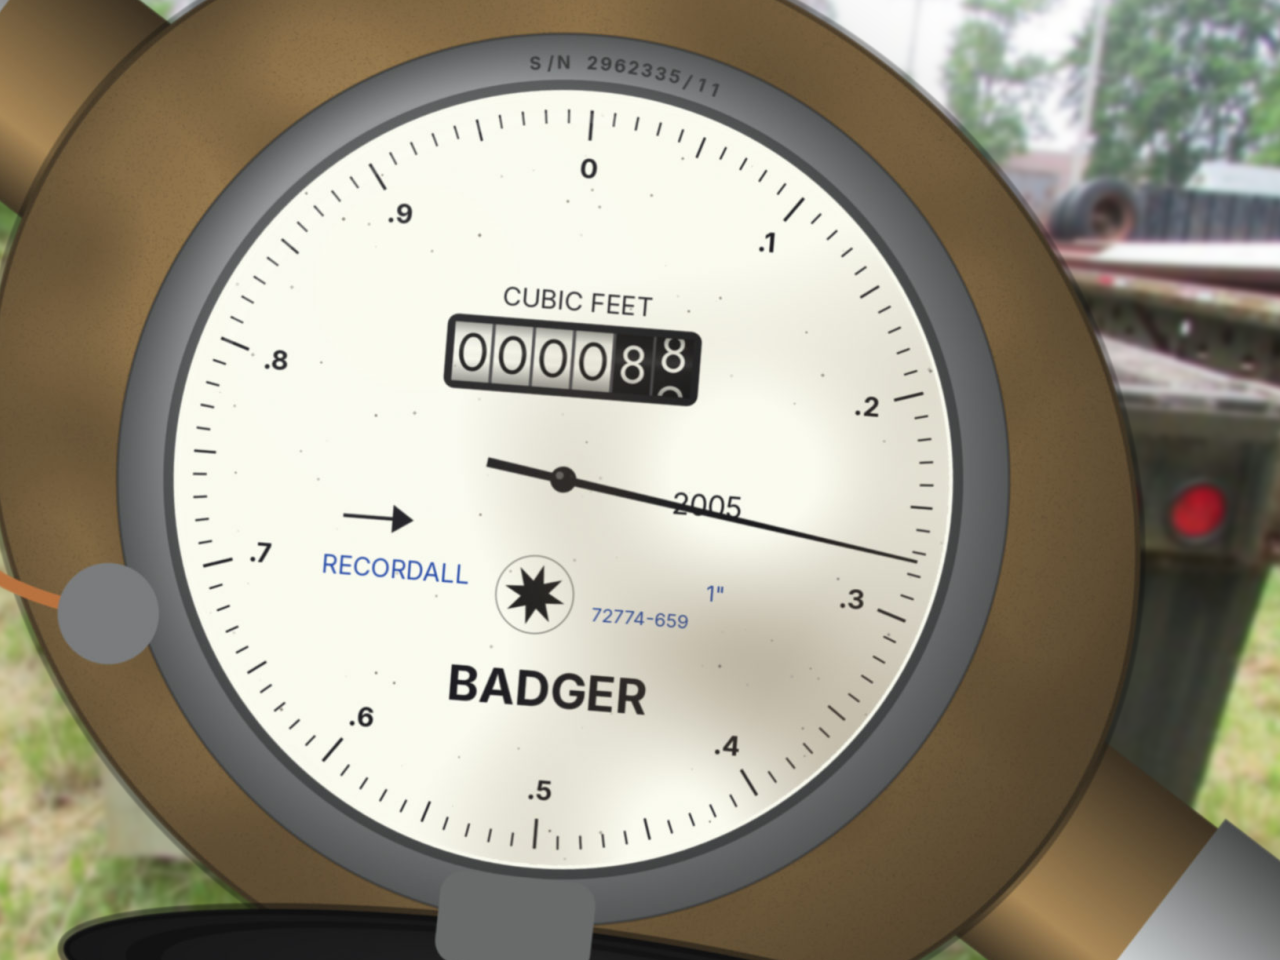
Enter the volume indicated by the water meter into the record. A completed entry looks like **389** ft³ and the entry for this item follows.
**88.27** ft³
